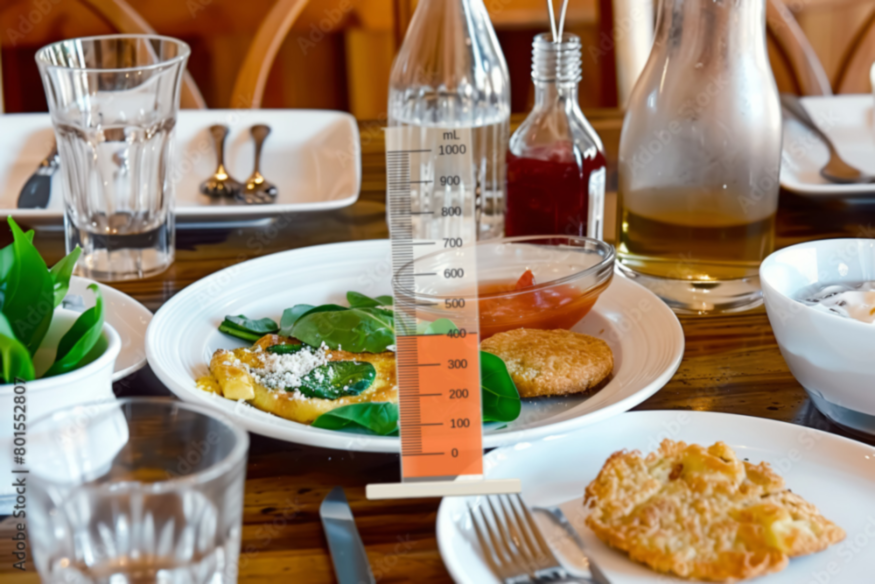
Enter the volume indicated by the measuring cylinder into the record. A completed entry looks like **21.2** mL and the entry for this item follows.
**400** mL
